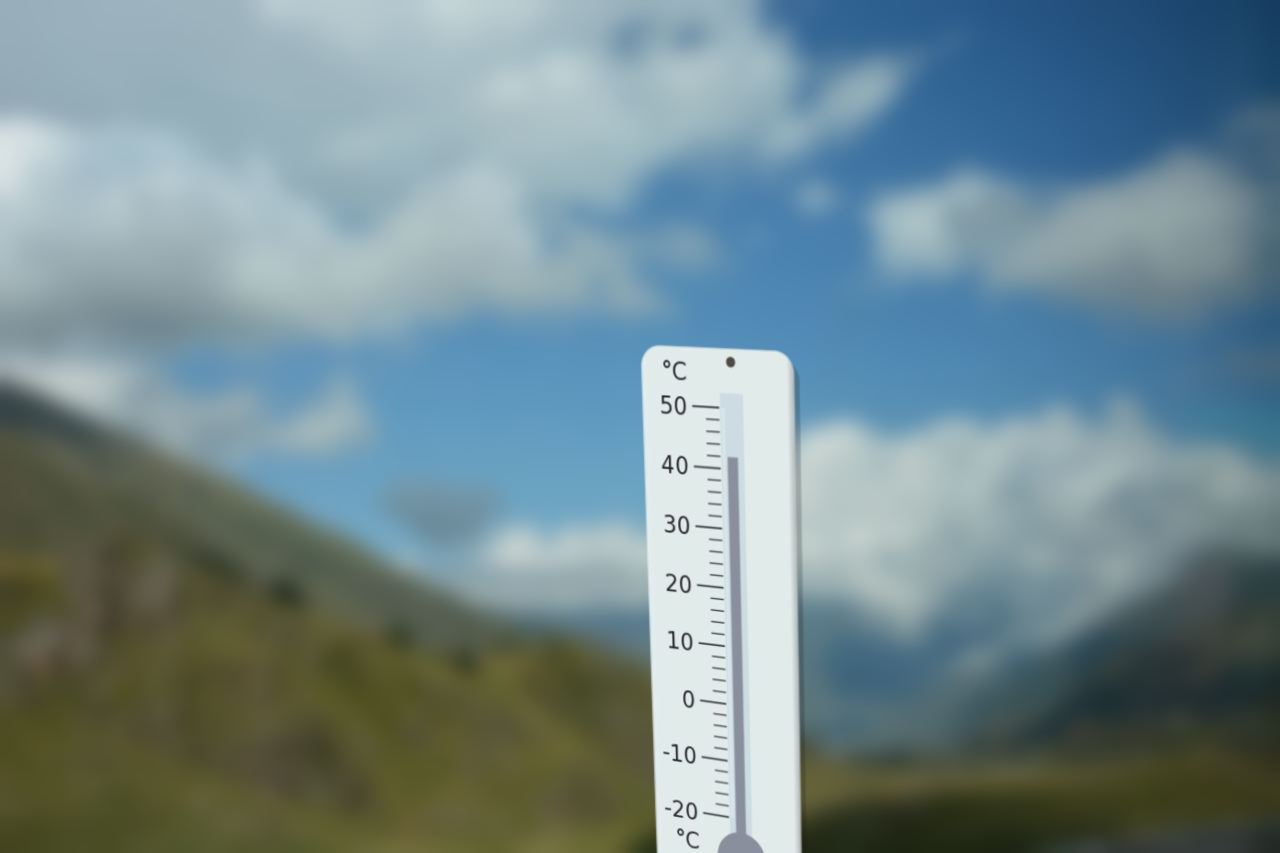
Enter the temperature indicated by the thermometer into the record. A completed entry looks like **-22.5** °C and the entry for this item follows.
**42** °C
